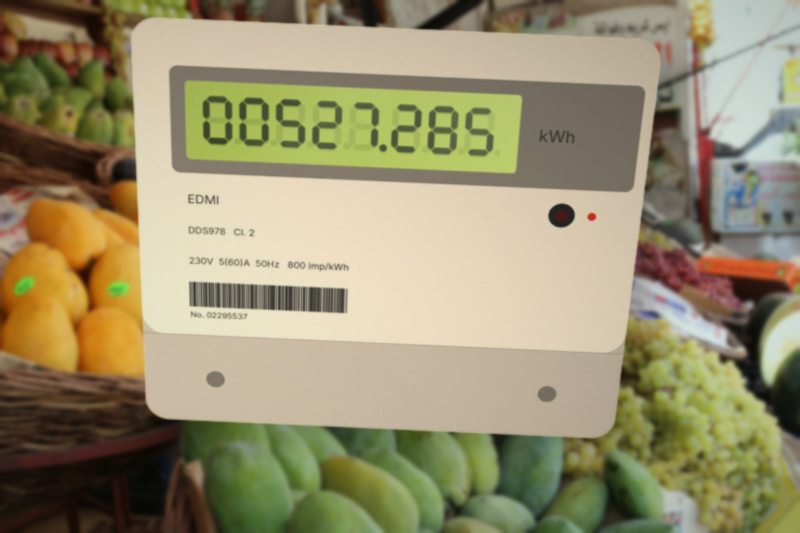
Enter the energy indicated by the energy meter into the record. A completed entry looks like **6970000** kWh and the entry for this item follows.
**527.285** kWh
